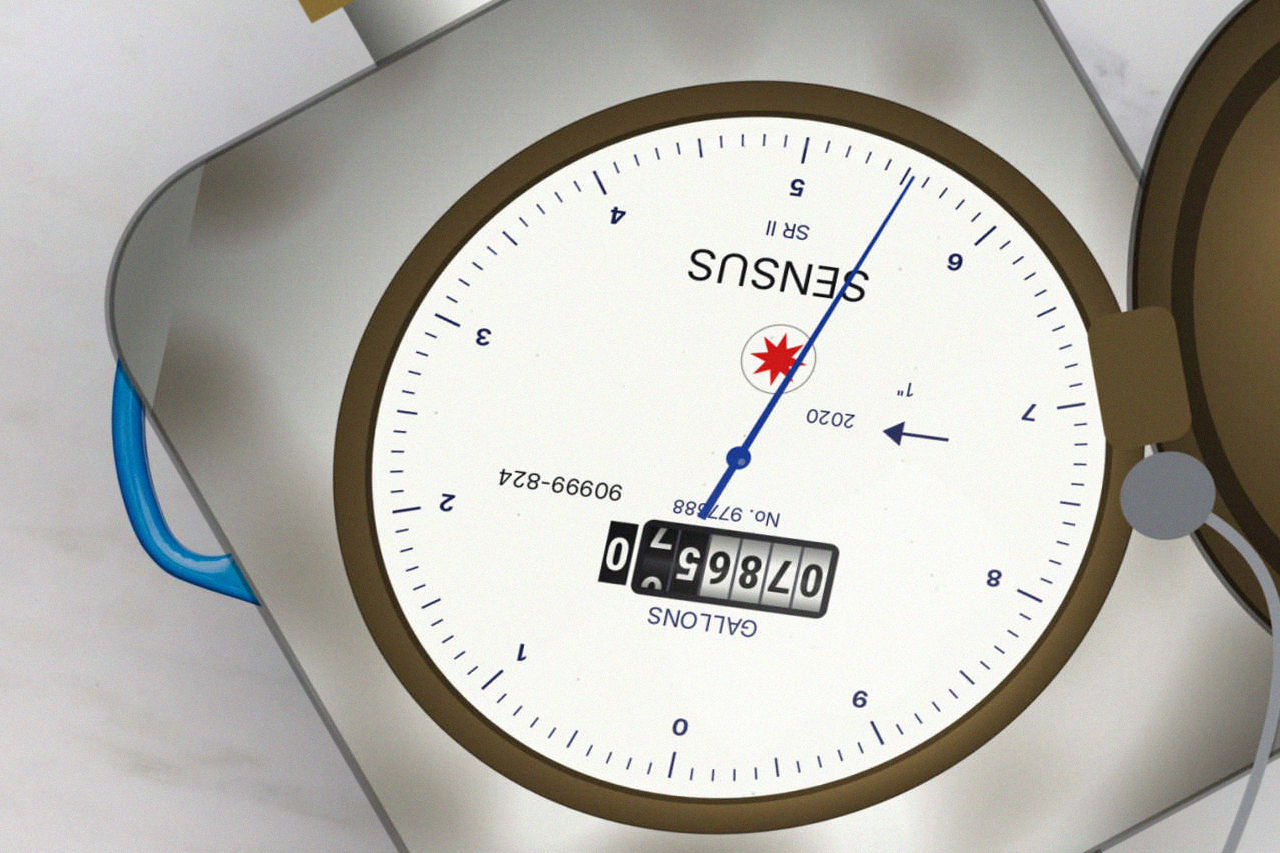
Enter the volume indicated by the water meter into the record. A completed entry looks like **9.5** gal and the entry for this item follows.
**786565.5** gal
